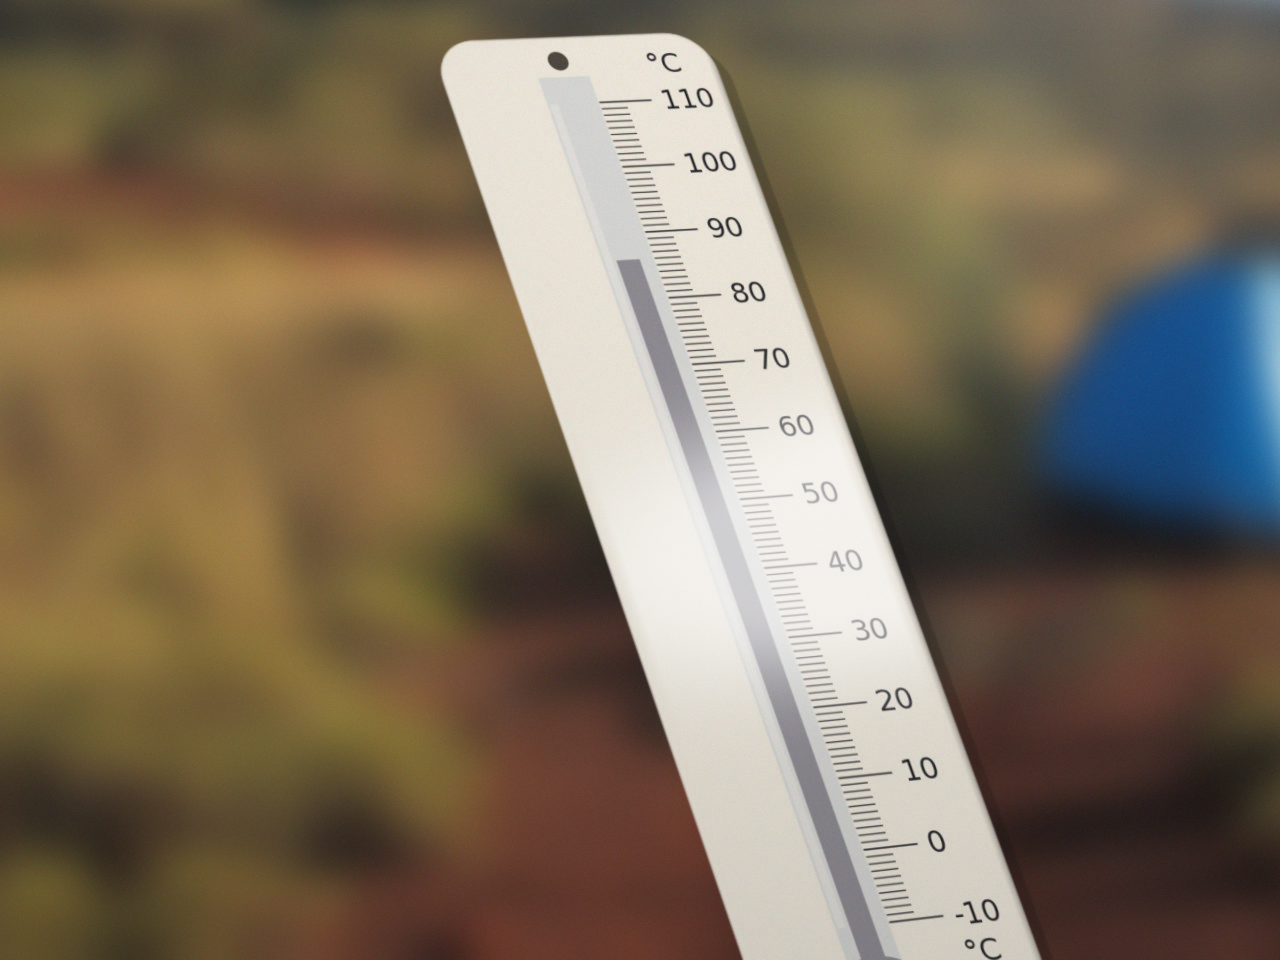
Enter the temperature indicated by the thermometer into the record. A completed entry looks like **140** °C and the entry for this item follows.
**86** °C
